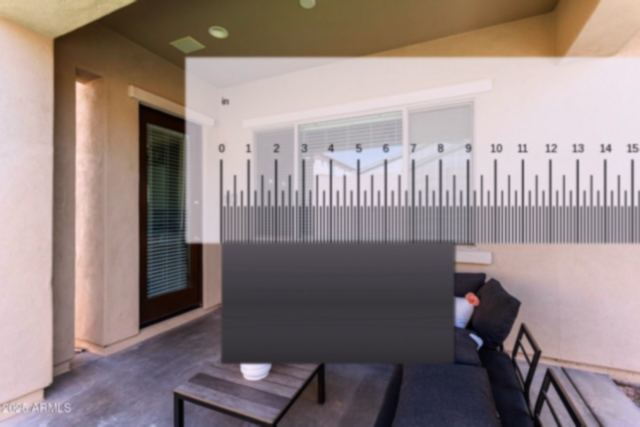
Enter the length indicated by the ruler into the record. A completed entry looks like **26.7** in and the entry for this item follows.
**8.5** in
